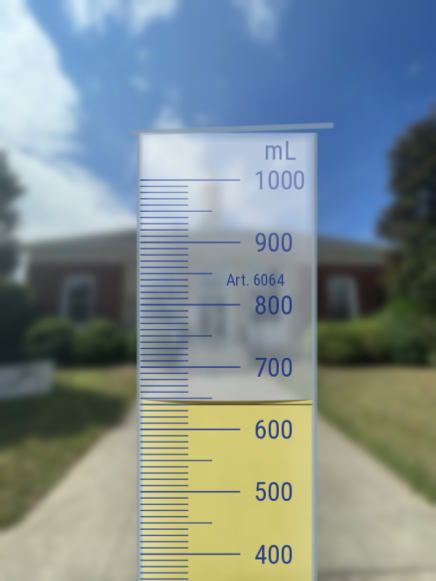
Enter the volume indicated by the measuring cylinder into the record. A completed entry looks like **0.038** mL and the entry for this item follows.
**640** mL
